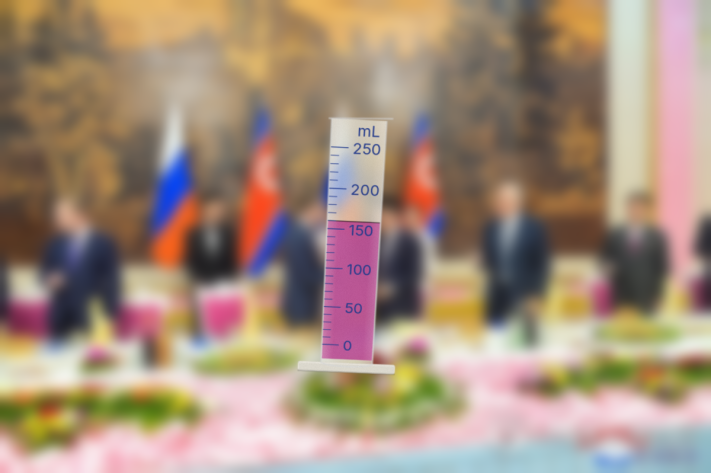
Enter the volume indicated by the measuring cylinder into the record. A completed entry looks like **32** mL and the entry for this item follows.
**160** mL
